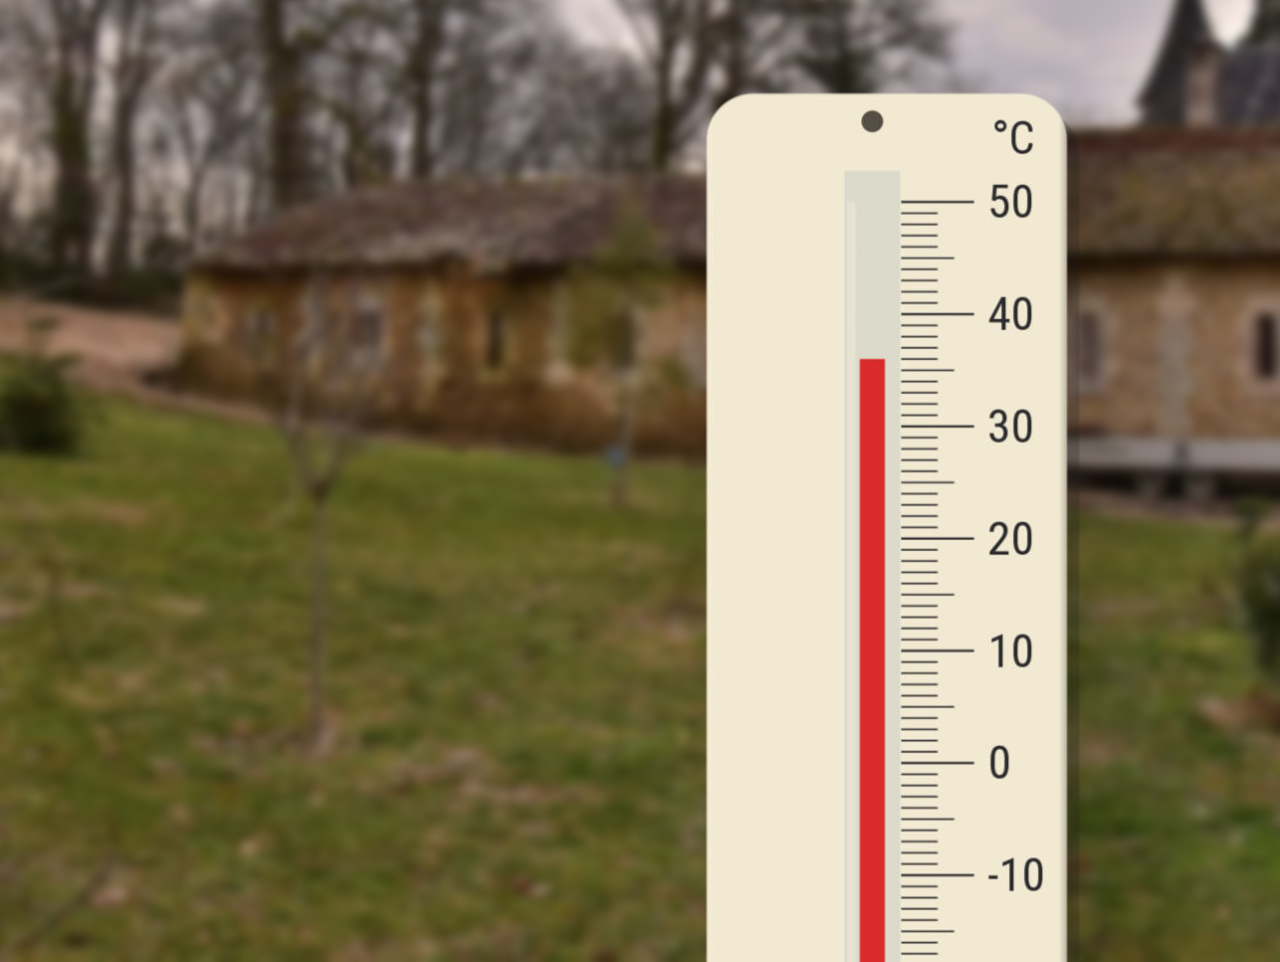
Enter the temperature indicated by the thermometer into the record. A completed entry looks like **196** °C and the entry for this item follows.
**36** °C
